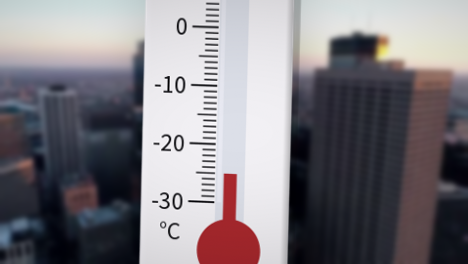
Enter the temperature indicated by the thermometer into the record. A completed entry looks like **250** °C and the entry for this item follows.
**-25** °C
